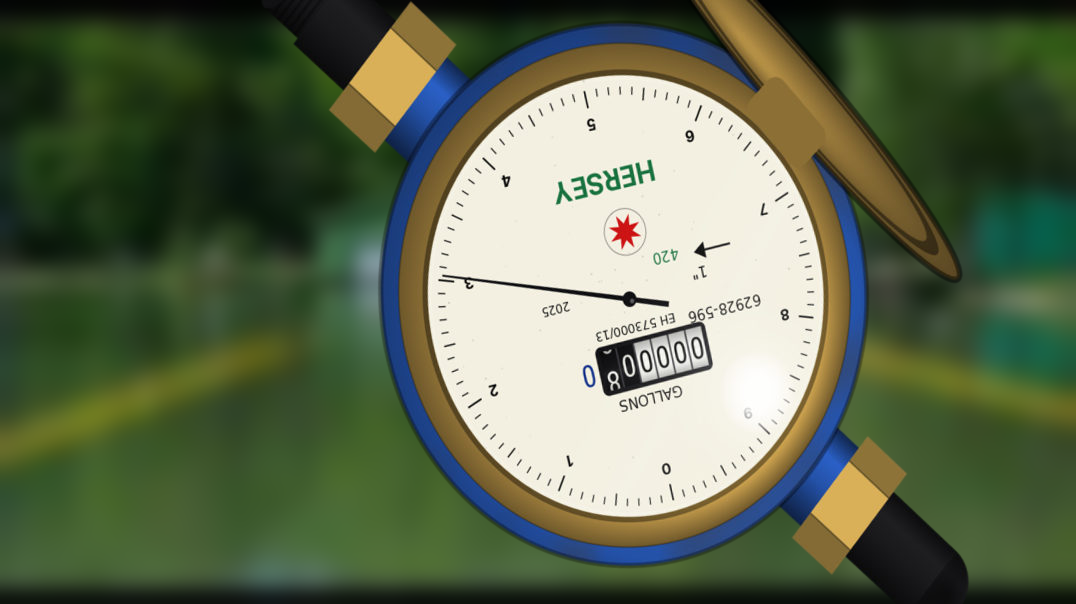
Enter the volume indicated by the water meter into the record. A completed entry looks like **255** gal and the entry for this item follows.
**83.0** gal
